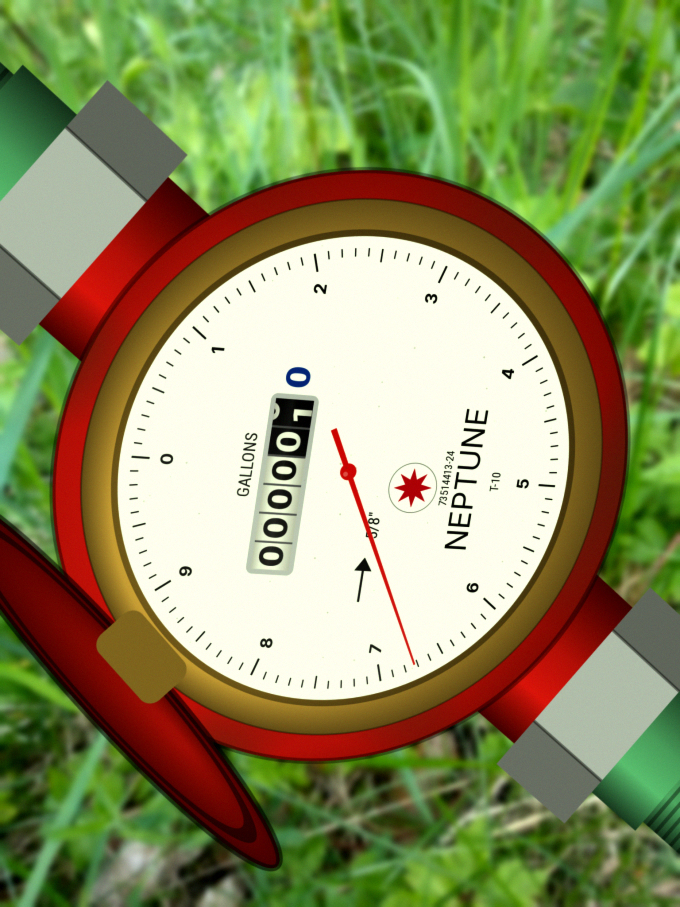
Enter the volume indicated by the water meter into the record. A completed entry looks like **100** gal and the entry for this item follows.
**6.7** gal
